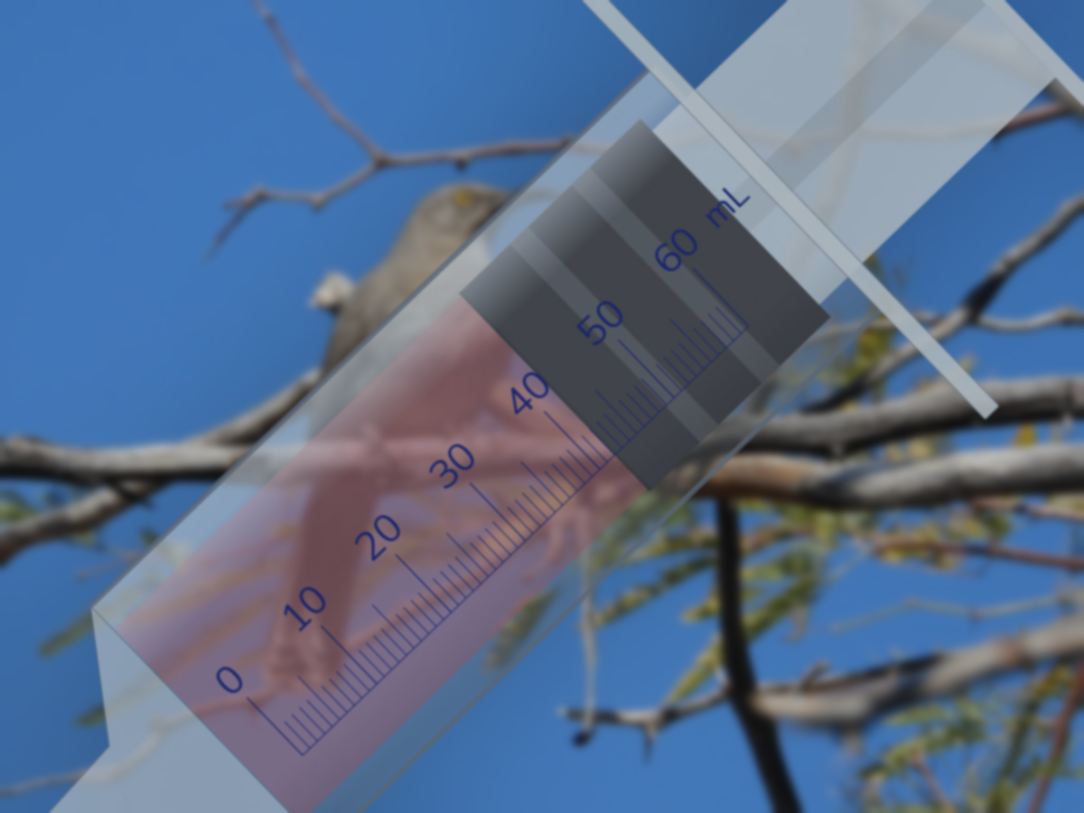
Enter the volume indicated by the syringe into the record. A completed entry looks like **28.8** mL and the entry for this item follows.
**42** mL
